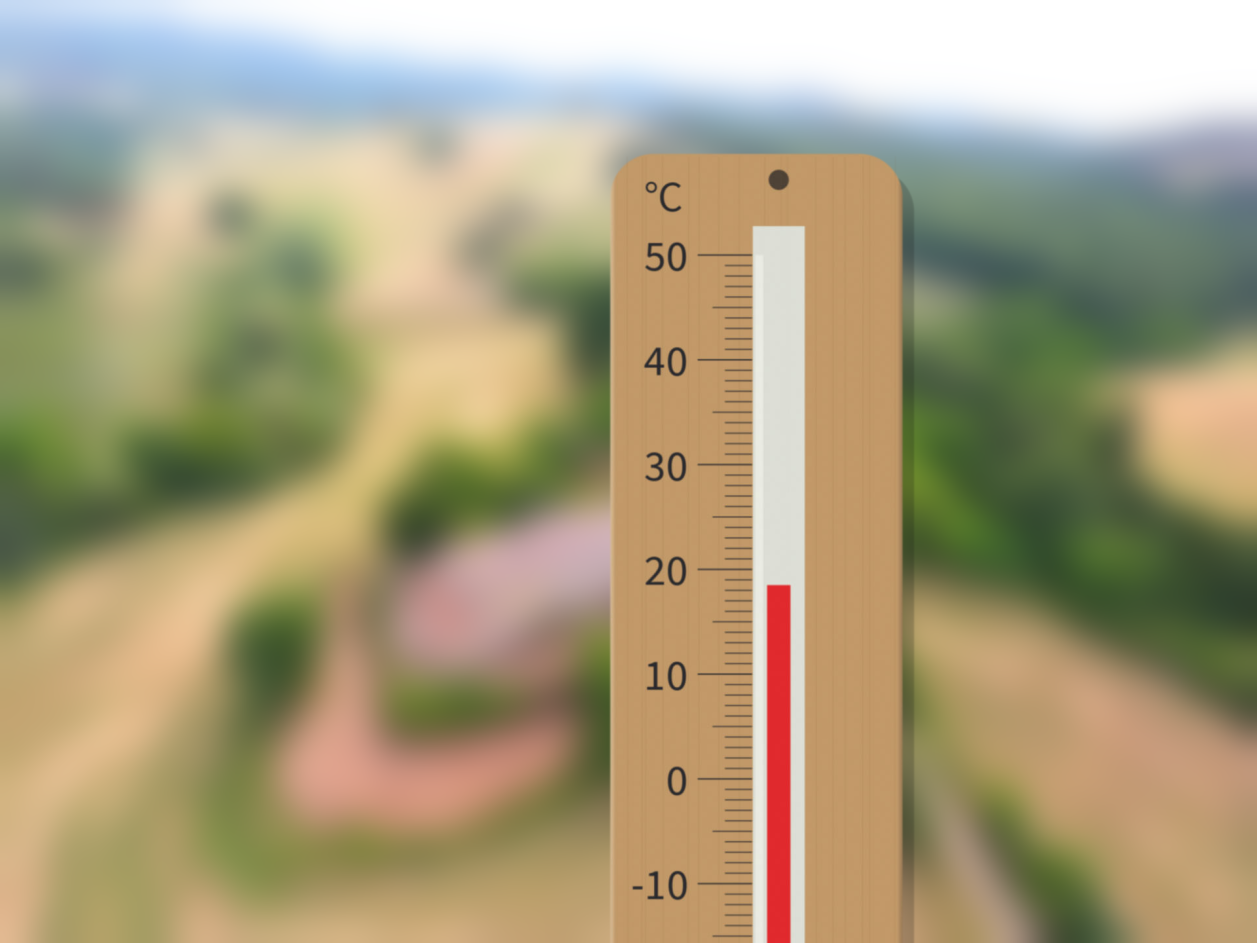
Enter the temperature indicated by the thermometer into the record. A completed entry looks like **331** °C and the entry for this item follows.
**18.5** °C
